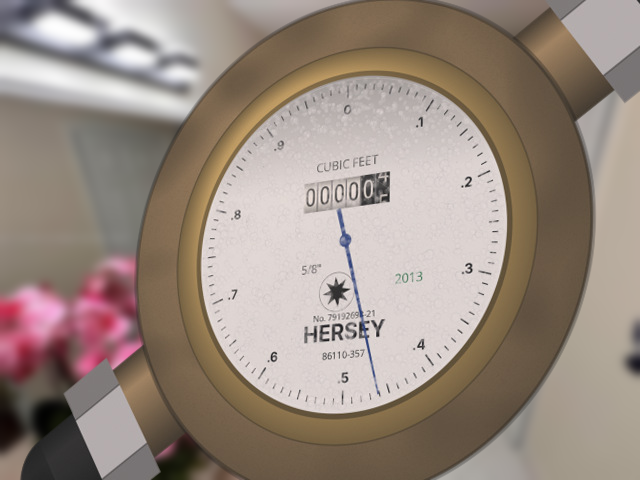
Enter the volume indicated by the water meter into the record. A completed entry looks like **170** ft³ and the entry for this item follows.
**4.46** ft³
